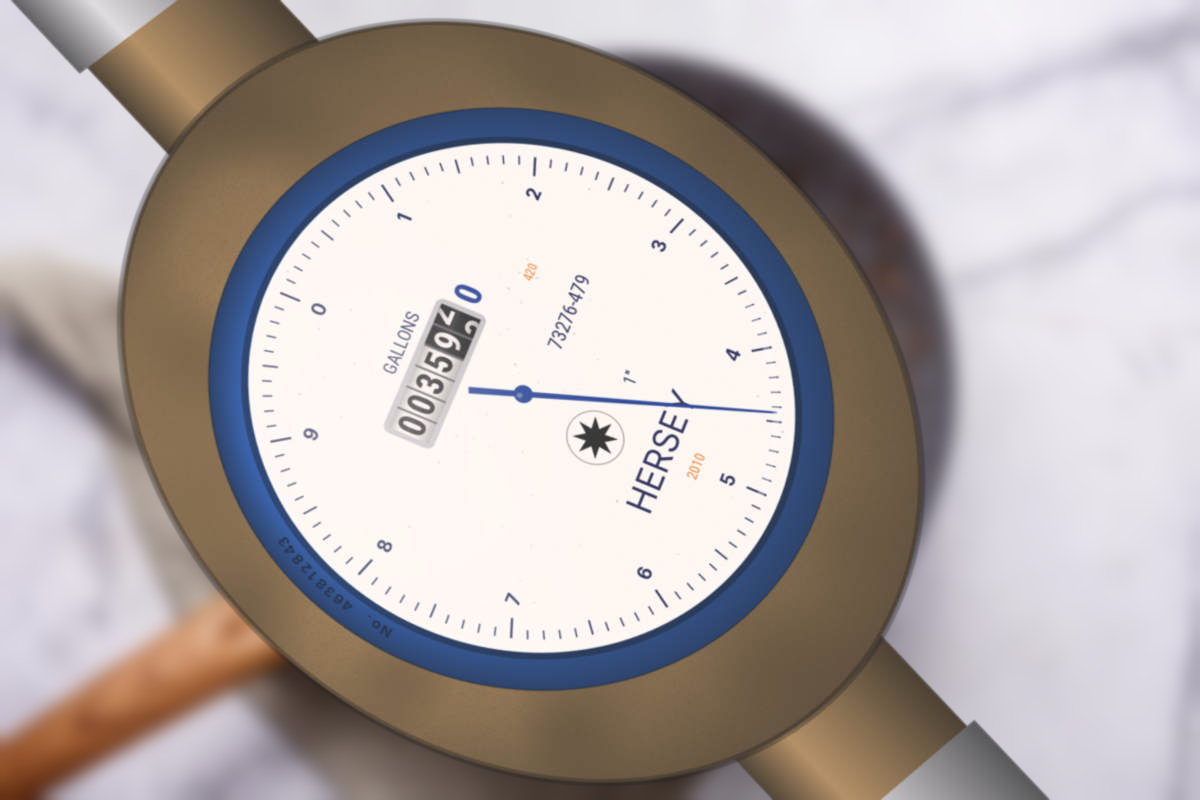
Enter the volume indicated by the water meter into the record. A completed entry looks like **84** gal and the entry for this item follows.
**35924.4** gal
